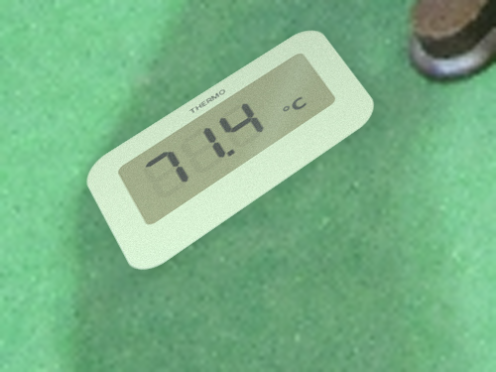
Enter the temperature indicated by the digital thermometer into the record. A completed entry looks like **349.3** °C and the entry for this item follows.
**71.4** °C
